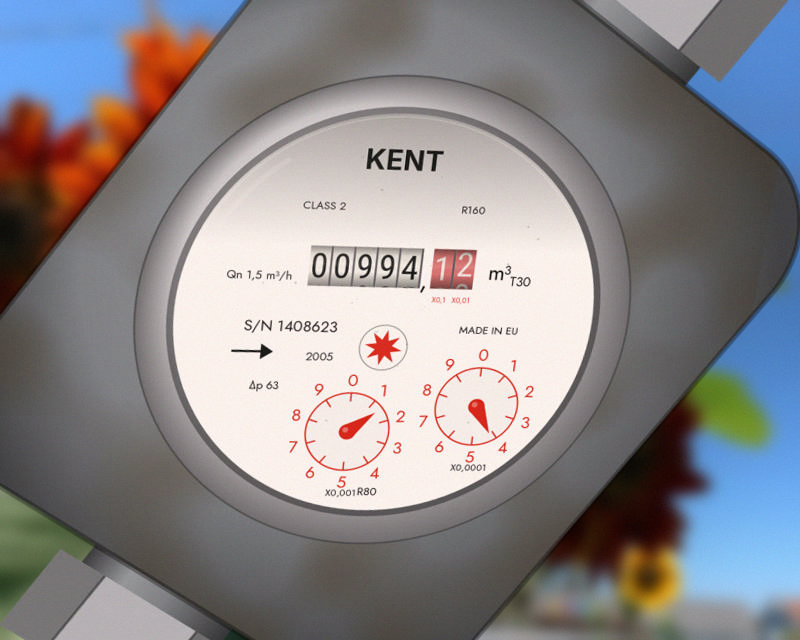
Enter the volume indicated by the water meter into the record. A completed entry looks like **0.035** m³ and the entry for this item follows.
**994.1214** m³
